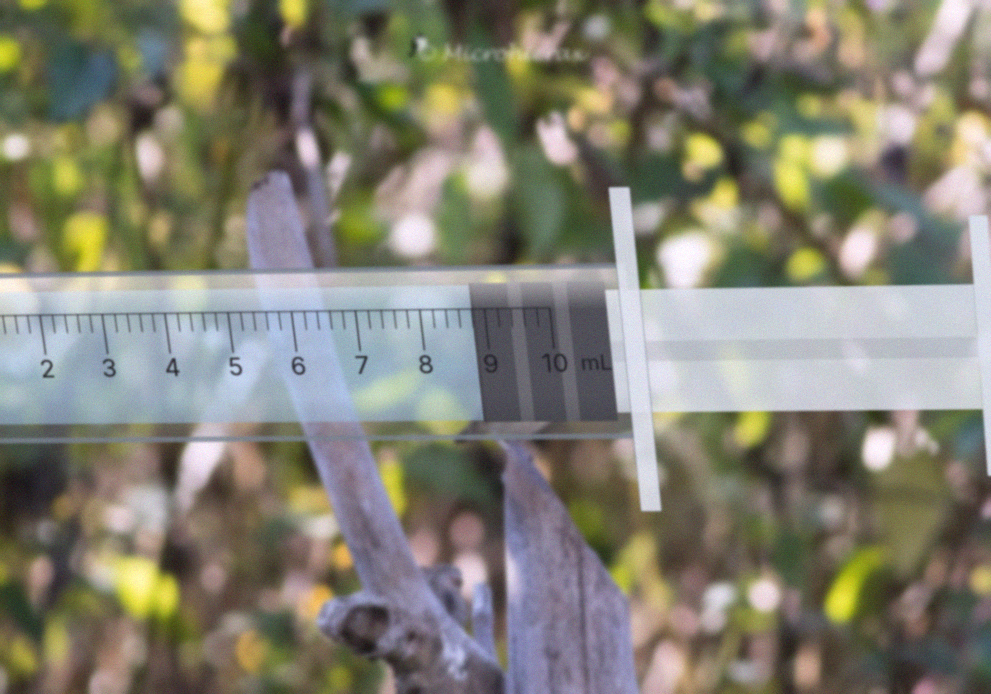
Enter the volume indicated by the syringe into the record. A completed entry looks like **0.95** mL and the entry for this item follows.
**8.8** mL
